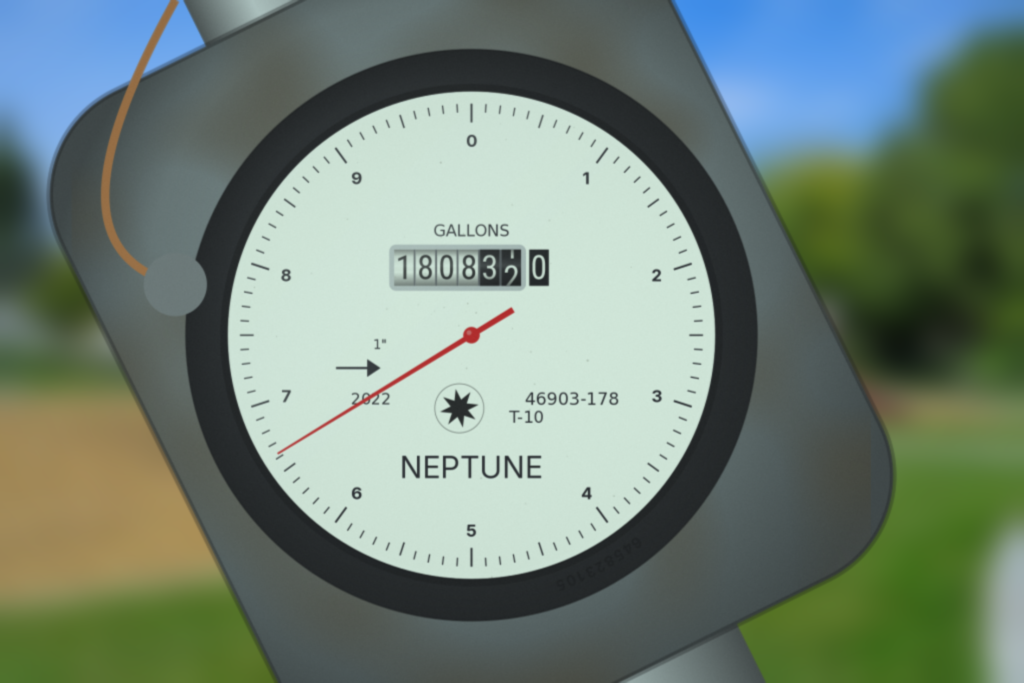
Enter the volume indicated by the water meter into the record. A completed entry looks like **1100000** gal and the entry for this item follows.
**1808316.6** gal
